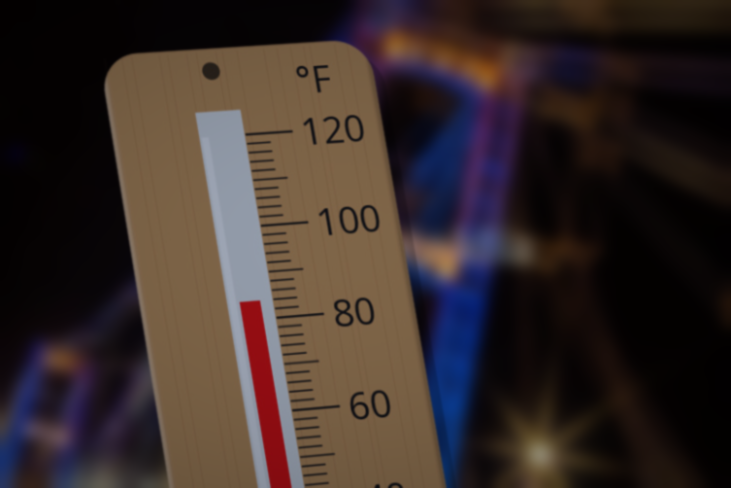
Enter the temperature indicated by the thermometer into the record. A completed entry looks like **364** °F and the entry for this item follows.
**84** °F
